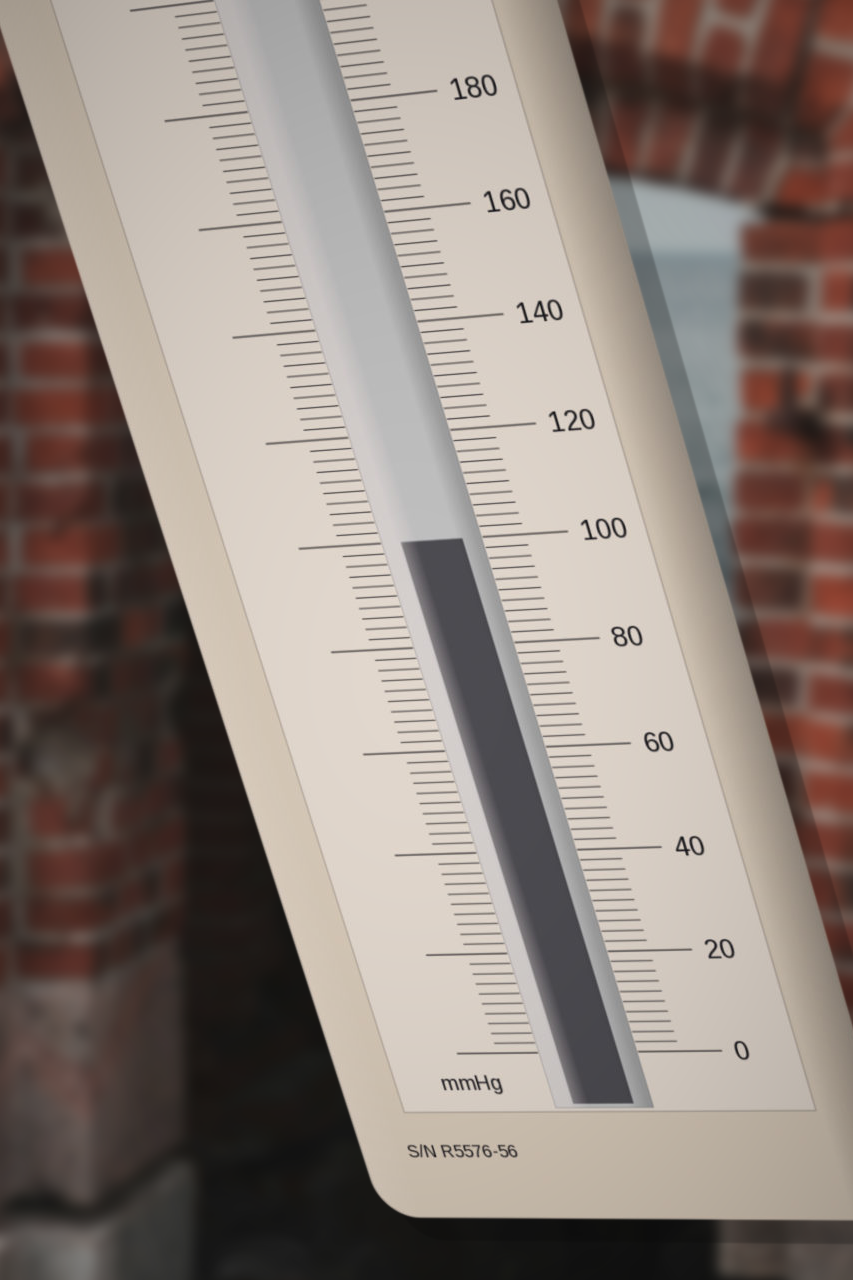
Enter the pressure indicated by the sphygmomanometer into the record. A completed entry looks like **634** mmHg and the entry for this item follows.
**100** mmHg
